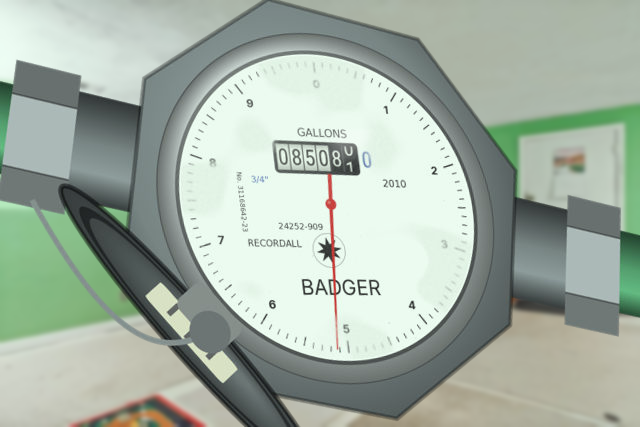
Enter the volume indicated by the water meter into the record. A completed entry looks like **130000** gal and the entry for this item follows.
**850805.1** gal
